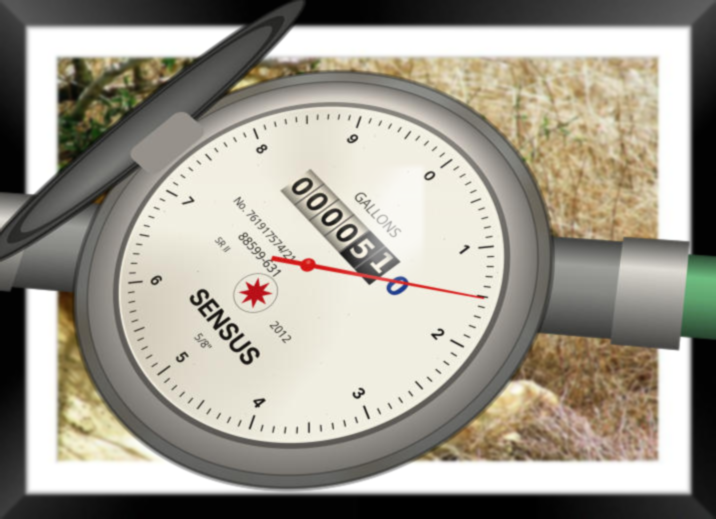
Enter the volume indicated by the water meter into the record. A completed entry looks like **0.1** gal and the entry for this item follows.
**511.5** gal
